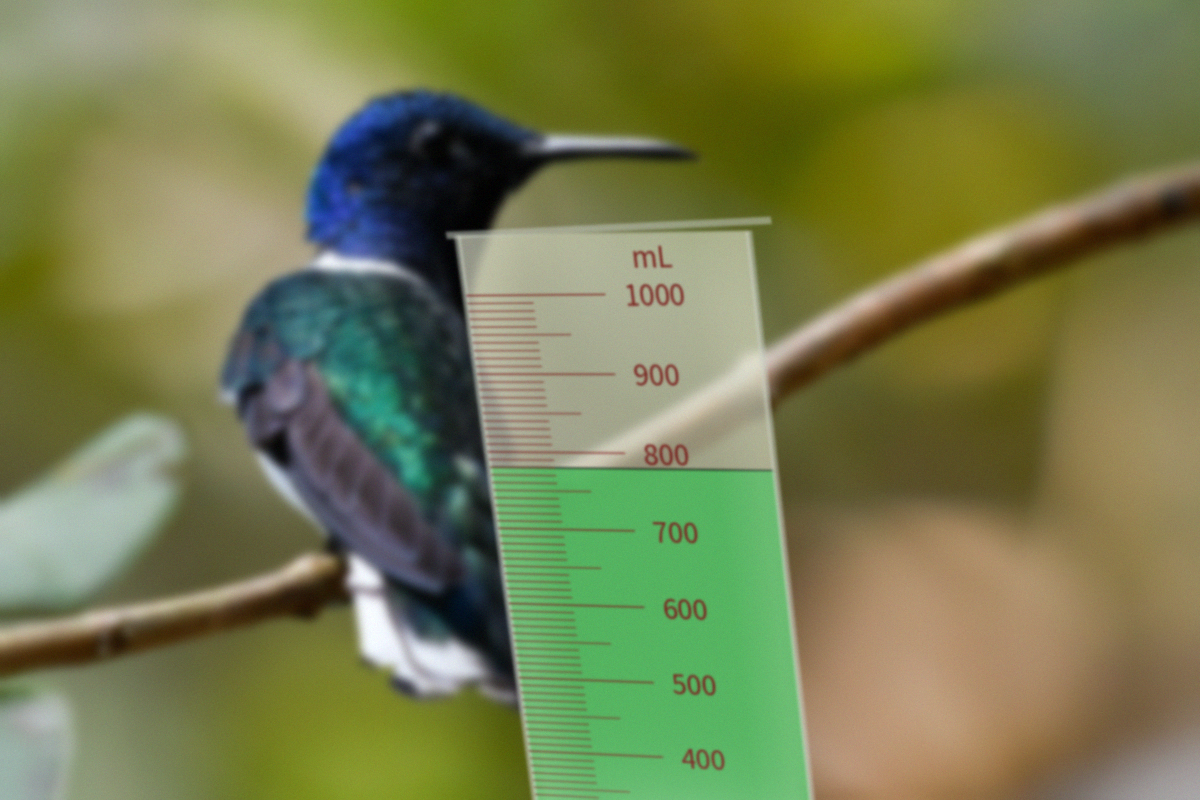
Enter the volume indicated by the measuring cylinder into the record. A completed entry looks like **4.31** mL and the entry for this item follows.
**780** mL
